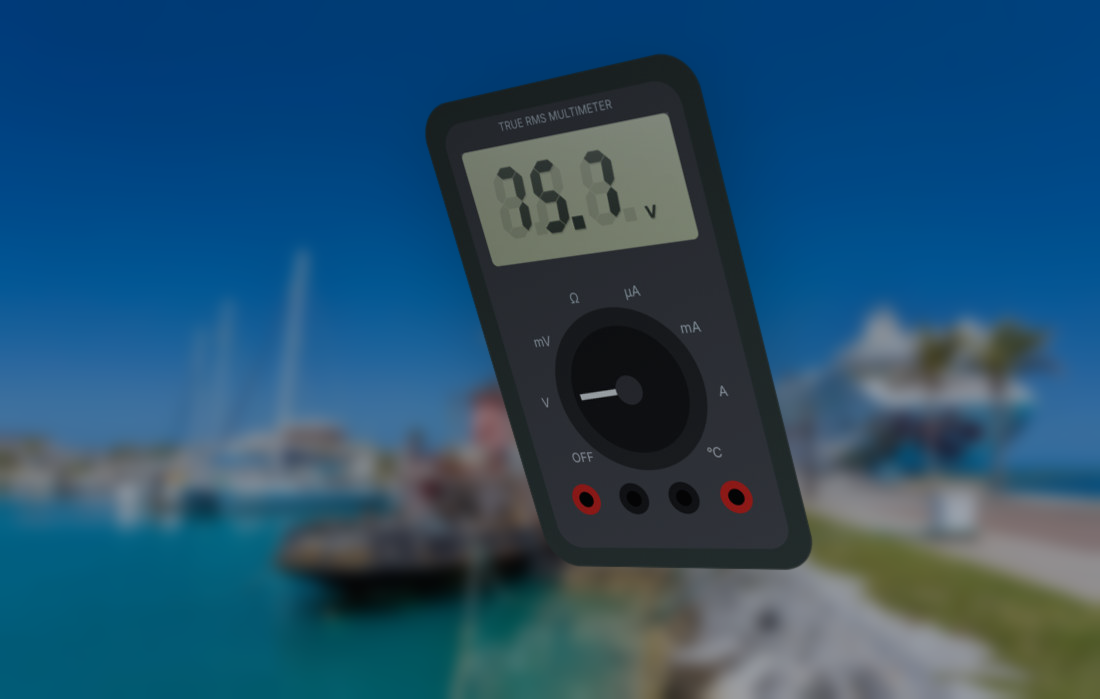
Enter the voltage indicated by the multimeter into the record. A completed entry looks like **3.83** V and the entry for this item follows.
**75.7** V
